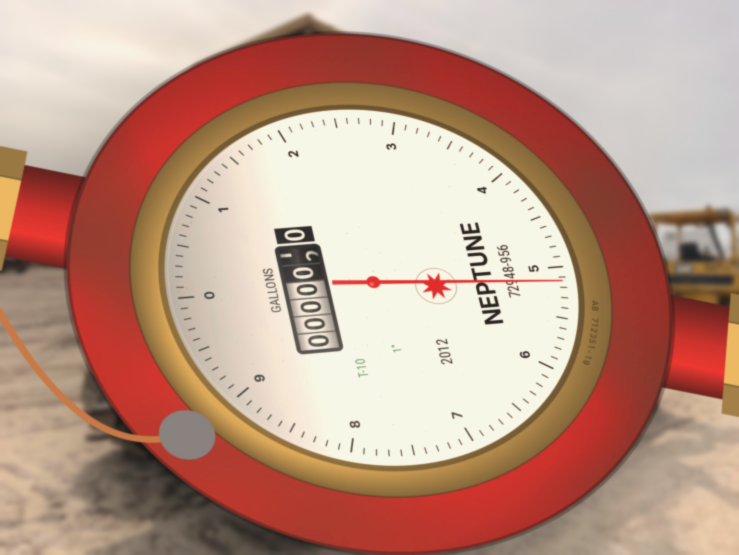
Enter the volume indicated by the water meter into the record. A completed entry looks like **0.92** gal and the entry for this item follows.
**15.1** gal
